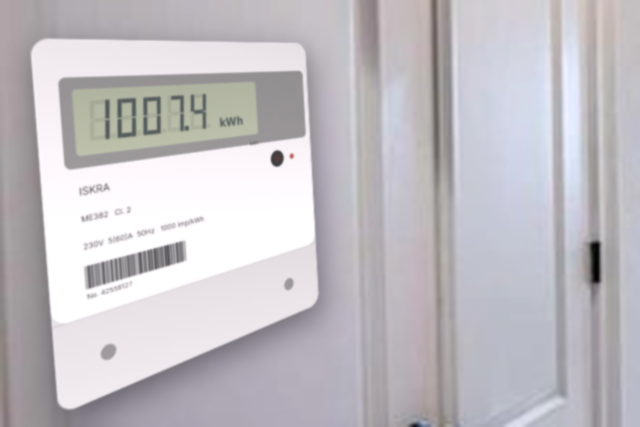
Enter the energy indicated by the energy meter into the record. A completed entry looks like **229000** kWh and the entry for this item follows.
**1007.4** kWh
